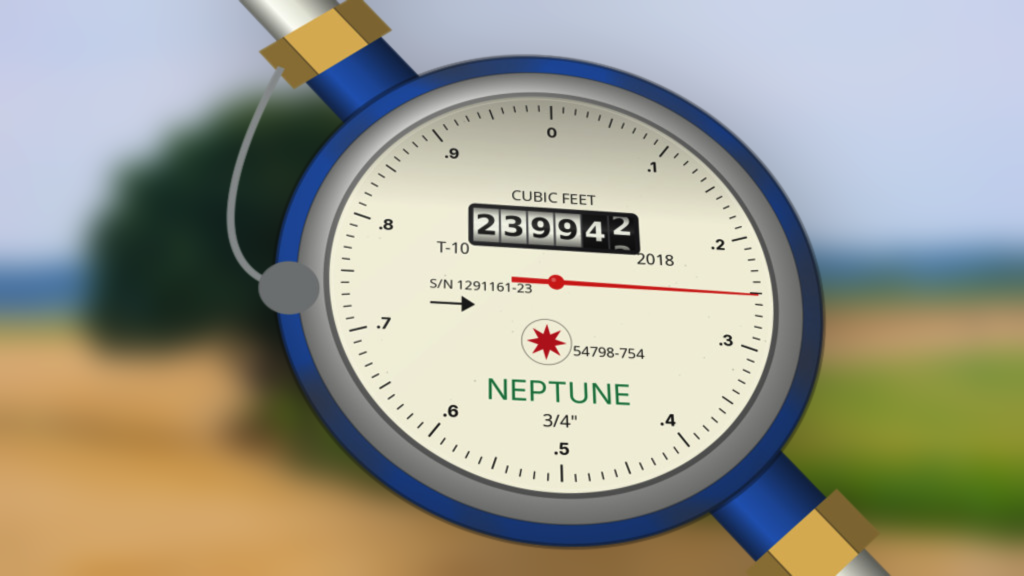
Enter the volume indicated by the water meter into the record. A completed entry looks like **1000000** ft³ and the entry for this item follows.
**239942.25** ft³
